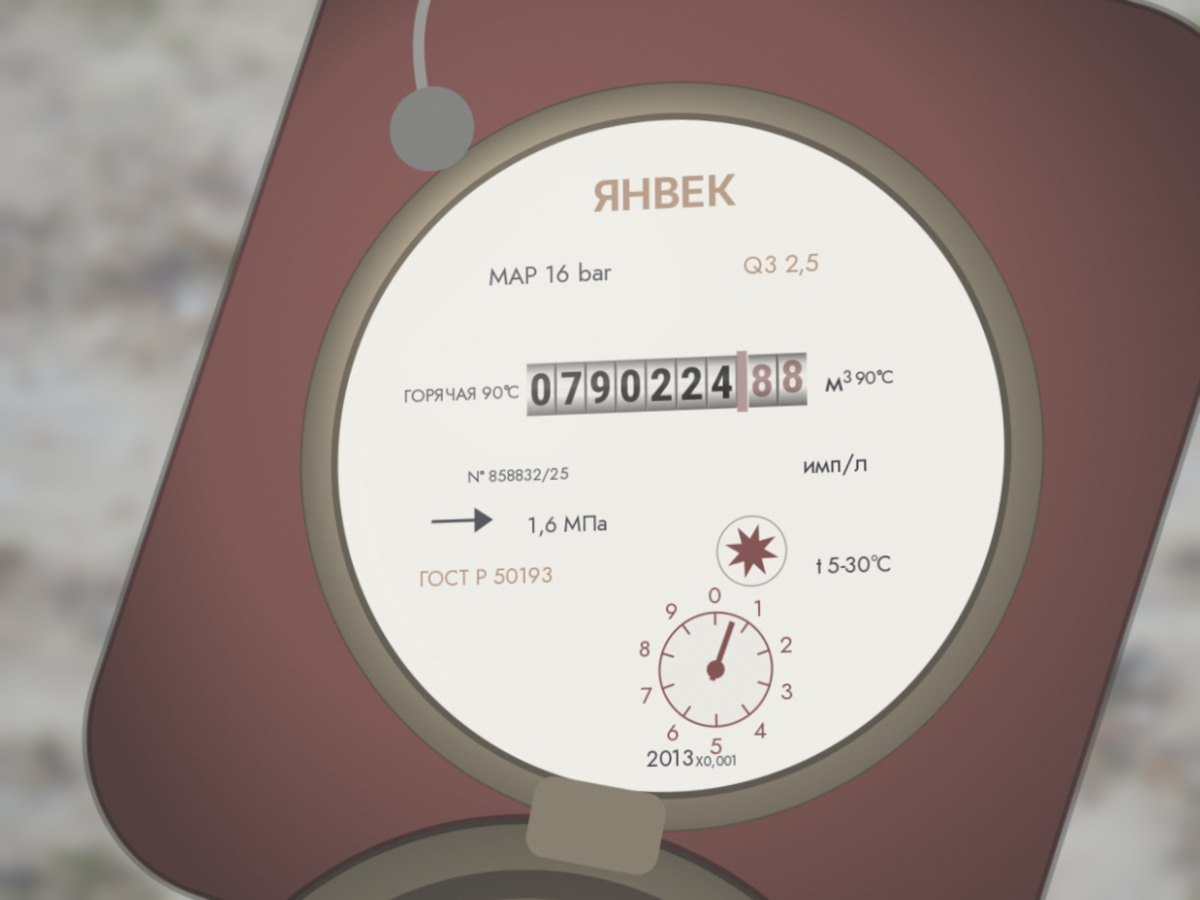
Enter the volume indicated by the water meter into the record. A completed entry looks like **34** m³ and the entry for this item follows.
**790224.880** m³
